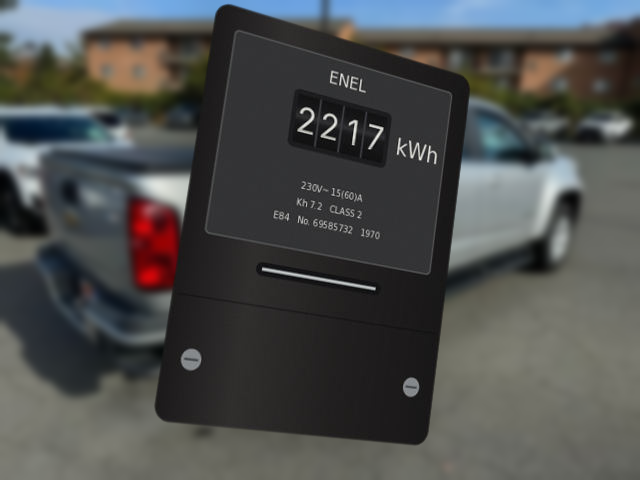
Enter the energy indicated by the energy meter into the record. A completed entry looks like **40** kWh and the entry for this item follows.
**2217** kWh
